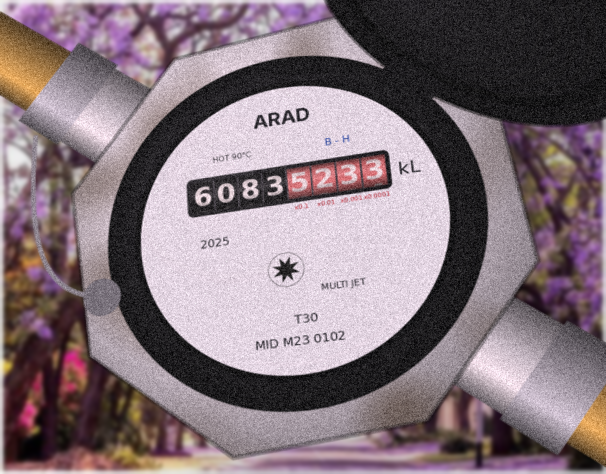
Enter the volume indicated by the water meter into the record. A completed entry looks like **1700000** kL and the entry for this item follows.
**6083.5233** kL
